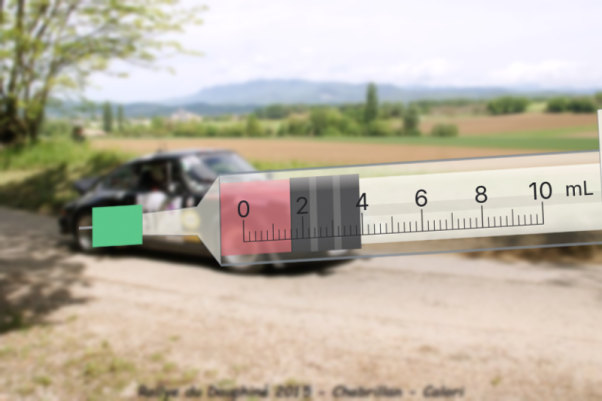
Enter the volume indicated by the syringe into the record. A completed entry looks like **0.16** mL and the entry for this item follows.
**1.6** mL
